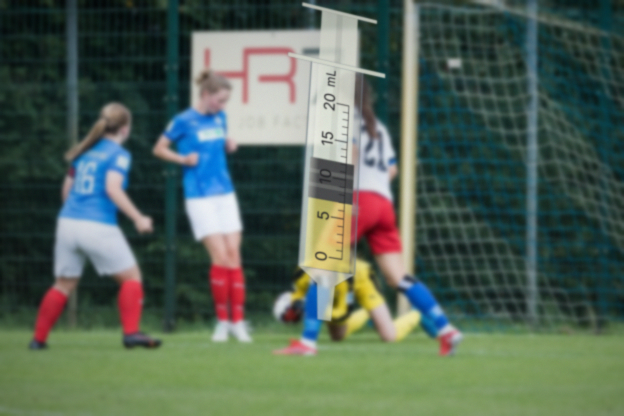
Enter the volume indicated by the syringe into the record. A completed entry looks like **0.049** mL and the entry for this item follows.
**7** mL
